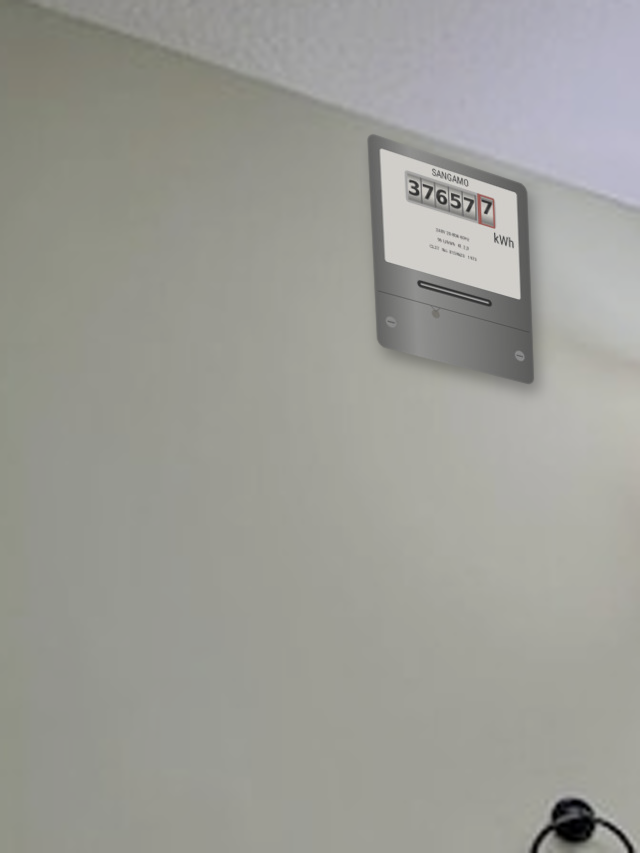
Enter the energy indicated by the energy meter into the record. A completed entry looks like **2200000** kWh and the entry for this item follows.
**37657.7** kWh
